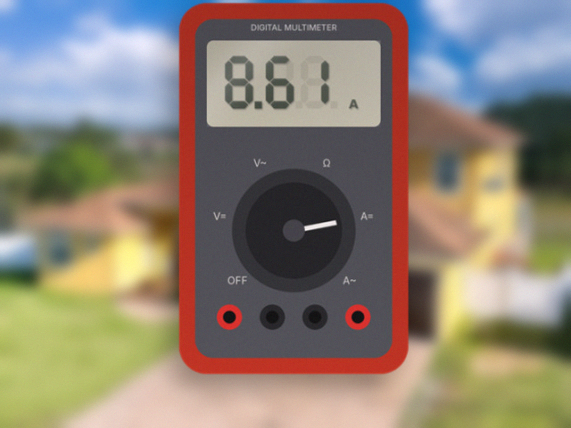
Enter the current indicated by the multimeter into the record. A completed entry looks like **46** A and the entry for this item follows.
**8.61** A
